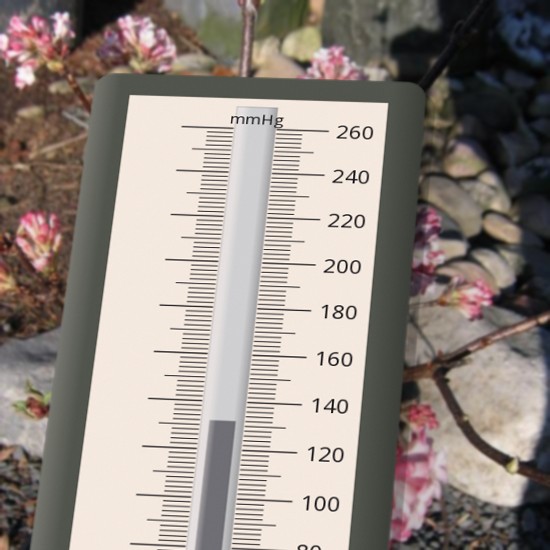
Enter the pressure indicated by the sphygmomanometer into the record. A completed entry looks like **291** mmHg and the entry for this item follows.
**132** mmHg
